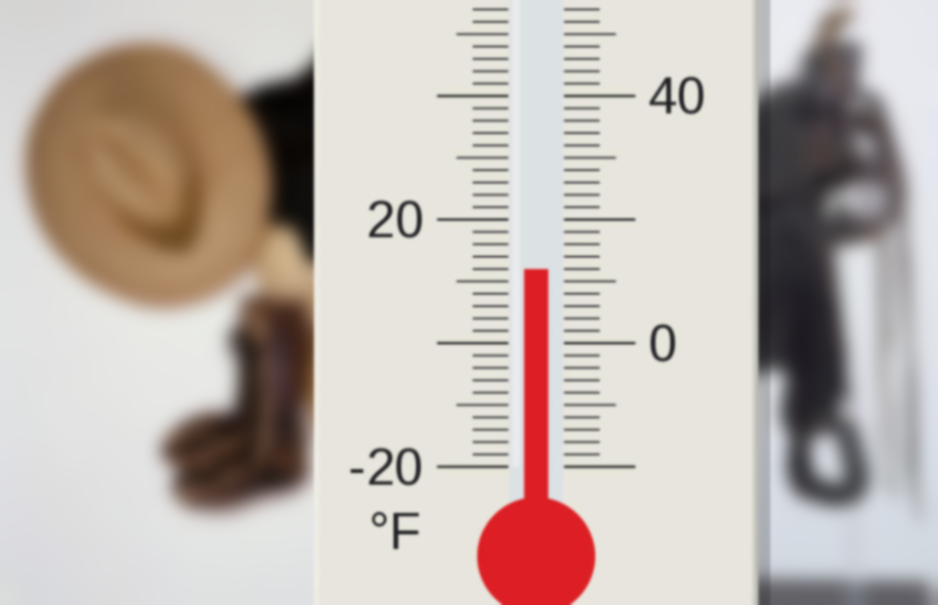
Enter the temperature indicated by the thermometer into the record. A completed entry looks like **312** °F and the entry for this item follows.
**12** °F
